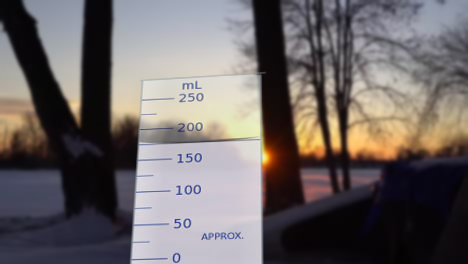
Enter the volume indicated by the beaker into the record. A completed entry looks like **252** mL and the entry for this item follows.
**175** mL
